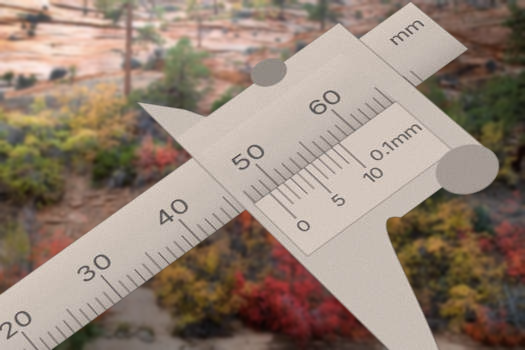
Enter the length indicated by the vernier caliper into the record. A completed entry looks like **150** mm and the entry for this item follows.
**48.8** mm
